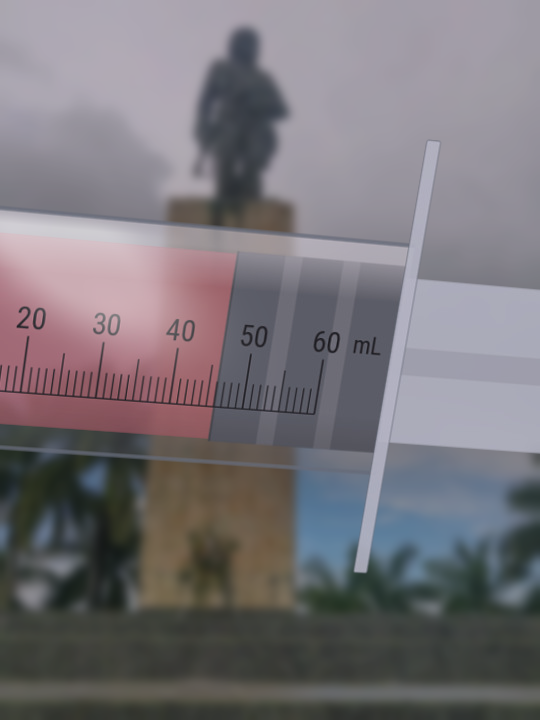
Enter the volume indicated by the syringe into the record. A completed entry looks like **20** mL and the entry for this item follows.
**46** mL
